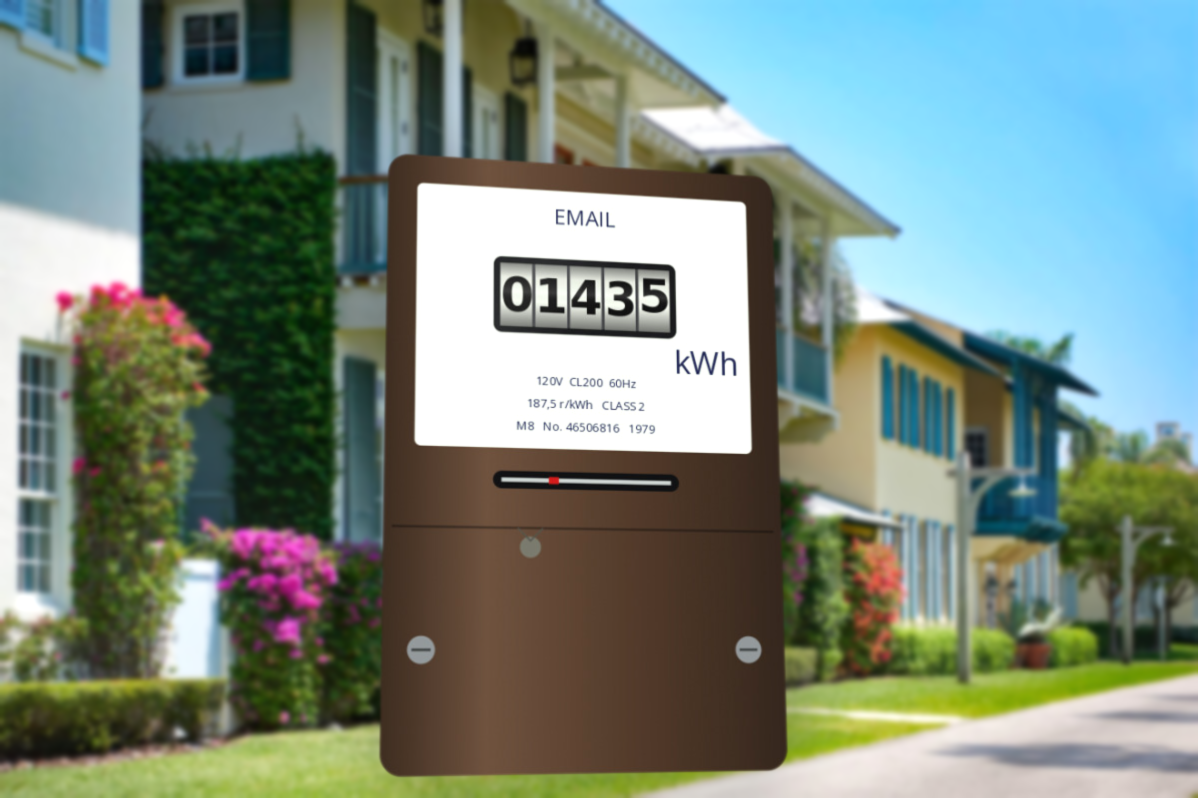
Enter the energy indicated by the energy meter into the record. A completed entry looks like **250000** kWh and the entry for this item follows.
**1435** kWh
